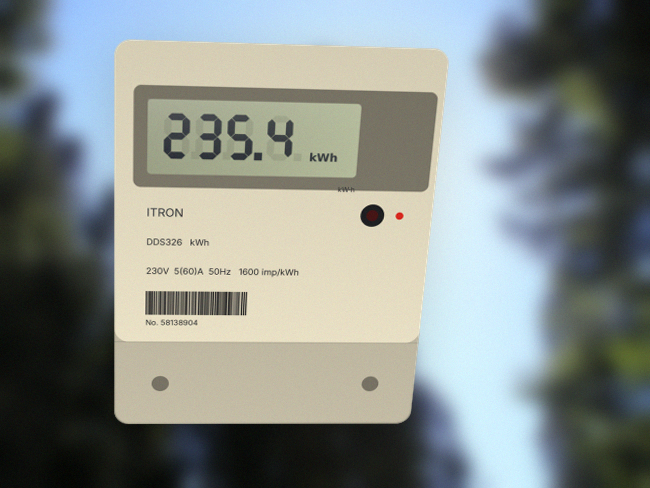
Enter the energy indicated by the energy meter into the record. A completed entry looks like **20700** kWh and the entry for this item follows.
**235.4** kWh
